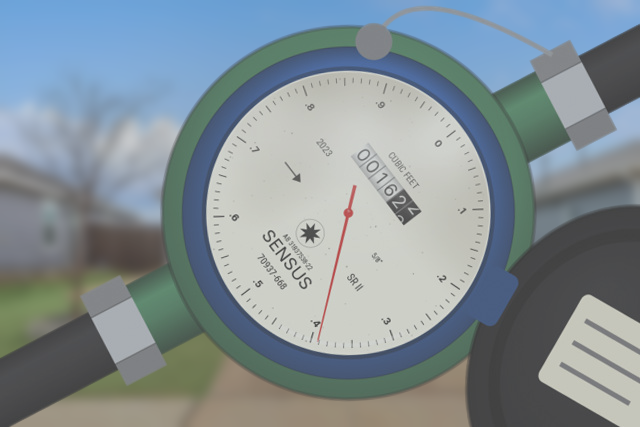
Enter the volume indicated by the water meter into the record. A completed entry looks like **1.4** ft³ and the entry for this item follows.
**1622.39** ft³
